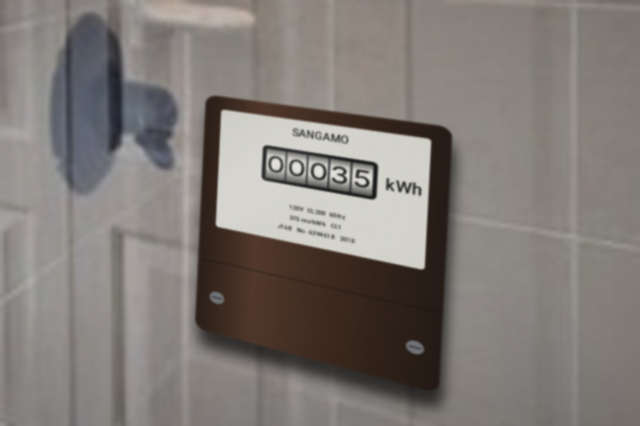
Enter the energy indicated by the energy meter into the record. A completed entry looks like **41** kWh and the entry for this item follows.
**35** kWh
